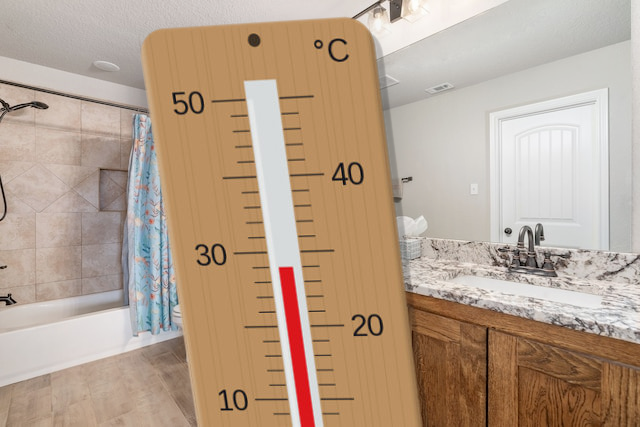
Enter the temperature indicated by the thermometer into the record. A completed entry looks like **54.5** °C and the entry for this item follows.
**28** °C
